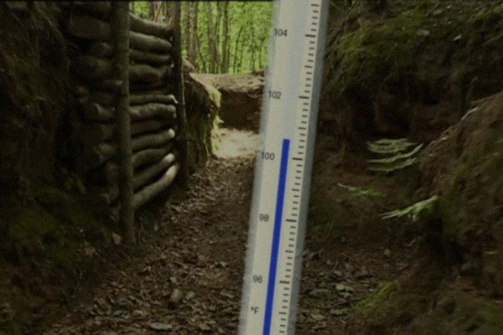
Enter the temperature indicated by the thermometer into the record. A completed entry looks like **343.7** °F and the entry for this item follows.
**100.6** °F
